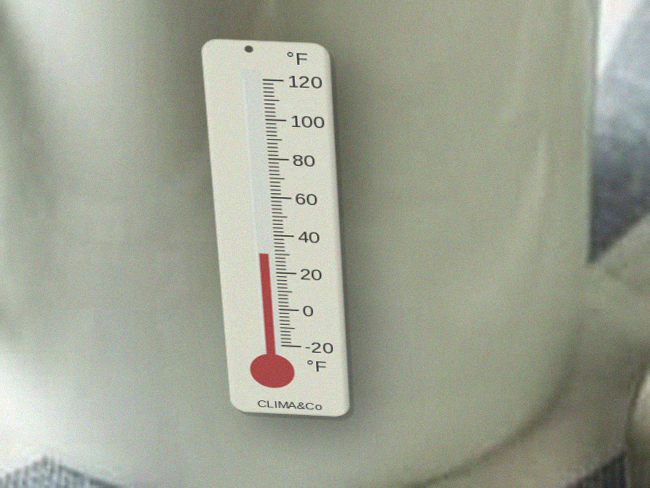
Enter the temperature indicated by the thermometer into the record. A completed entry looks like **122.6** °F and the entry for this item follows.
**30** °F
